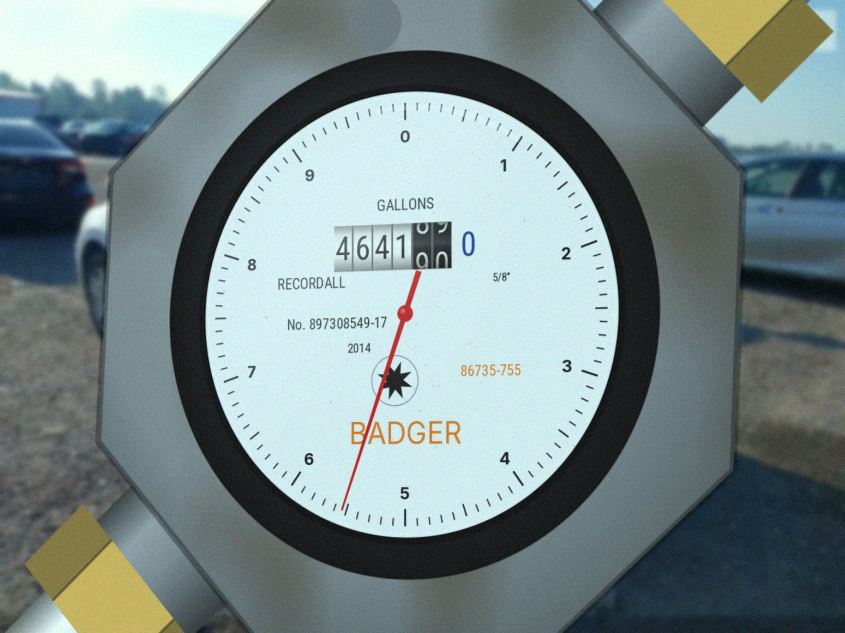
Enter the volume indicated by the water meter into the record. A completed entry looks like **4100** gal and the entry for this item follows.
**4641895.5** gal
